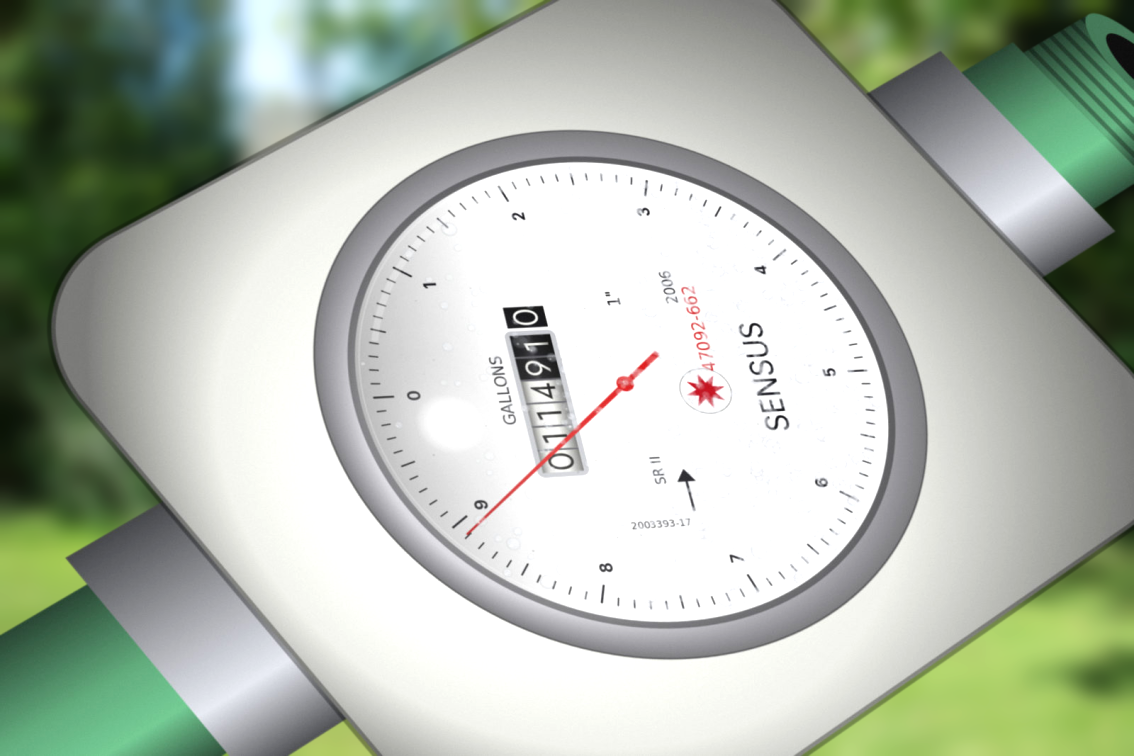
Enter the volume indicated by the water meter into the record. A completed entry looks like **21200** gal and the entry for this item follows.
**114908.9** gal
